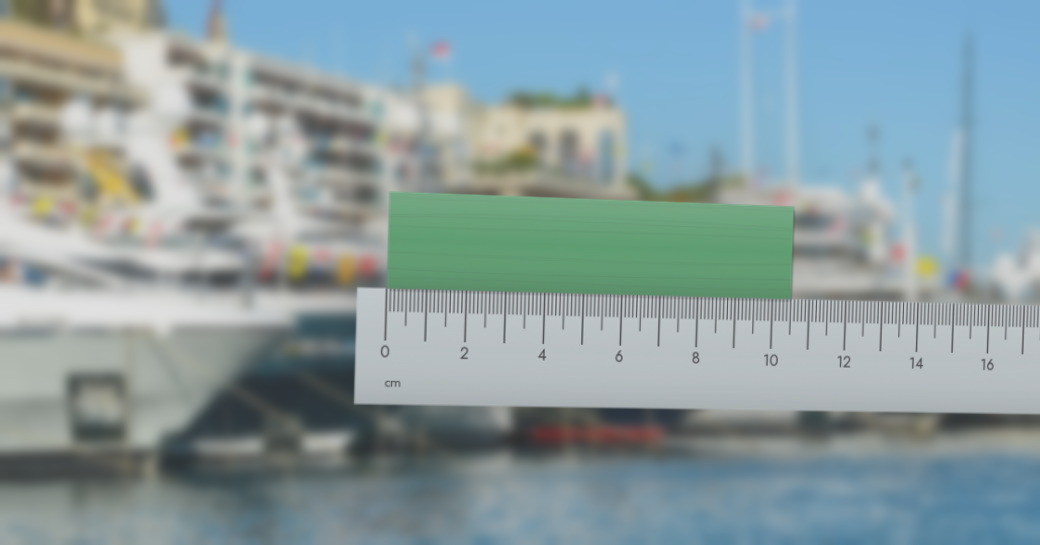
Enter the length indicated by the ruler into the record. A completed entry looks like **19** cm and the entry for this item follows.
**10.5** cm
